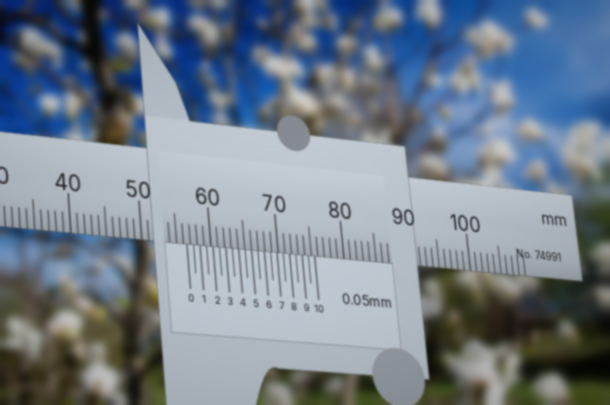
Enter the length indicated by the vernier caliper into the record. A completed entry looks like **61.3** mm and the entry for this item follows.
**56.5** mm
